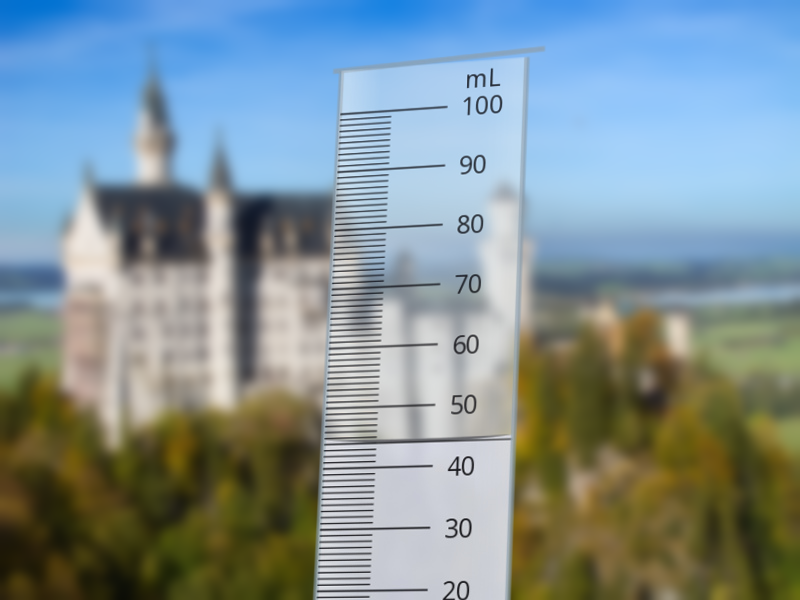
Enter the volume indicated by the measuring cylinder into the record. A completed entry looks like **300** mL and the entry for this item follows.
**44** mL
